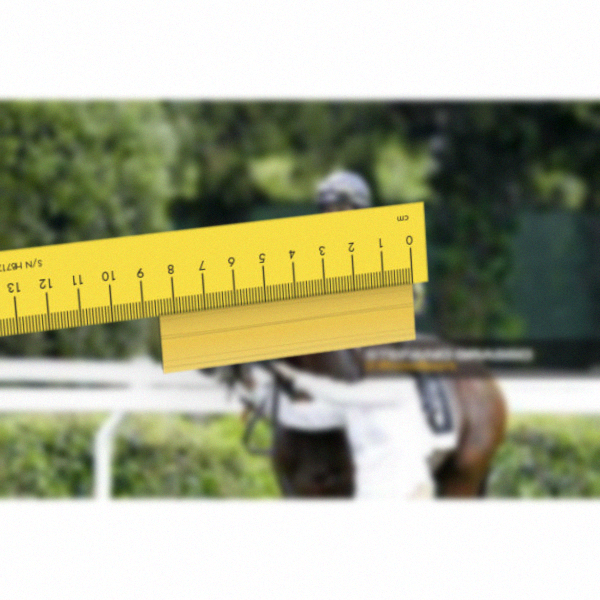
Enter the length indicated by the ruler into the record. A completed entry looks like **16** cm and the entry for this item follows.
**8.5** cm
